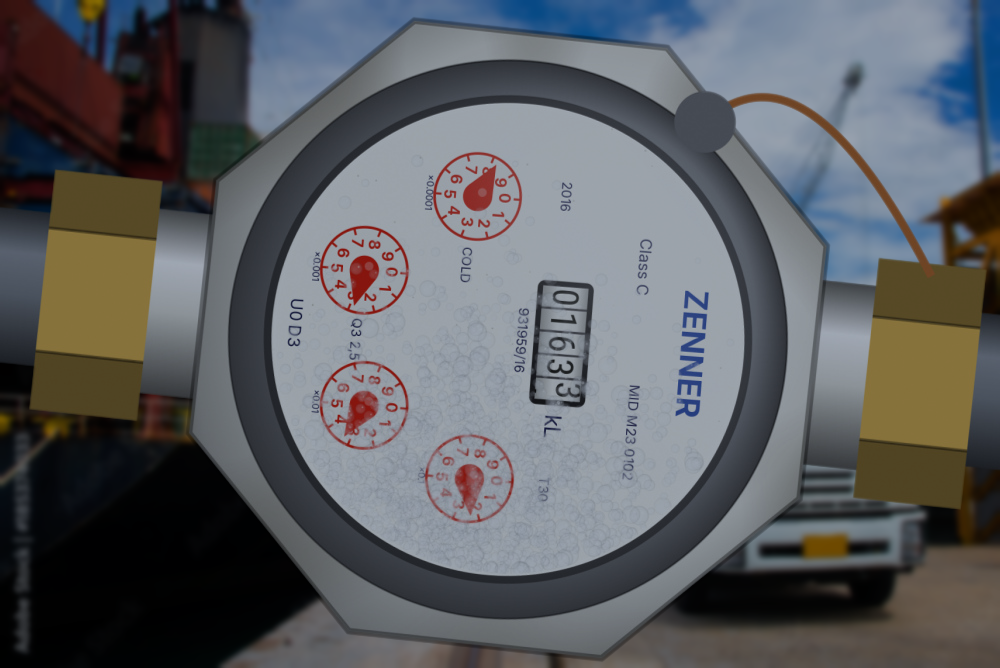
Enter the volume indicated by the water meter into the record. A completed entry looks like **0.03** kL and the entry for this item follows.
**1633.2328** kL
